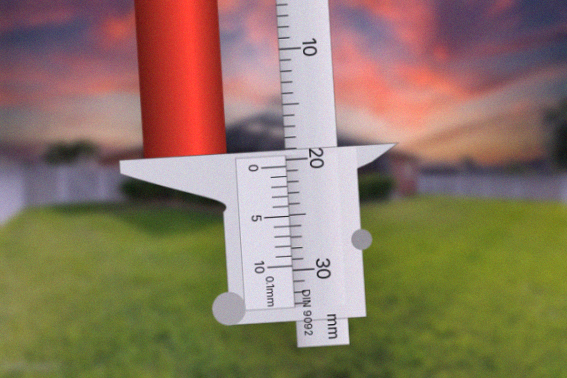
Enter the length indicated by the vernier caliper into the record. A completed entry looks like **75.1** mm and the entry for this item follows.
**20.6** mm
